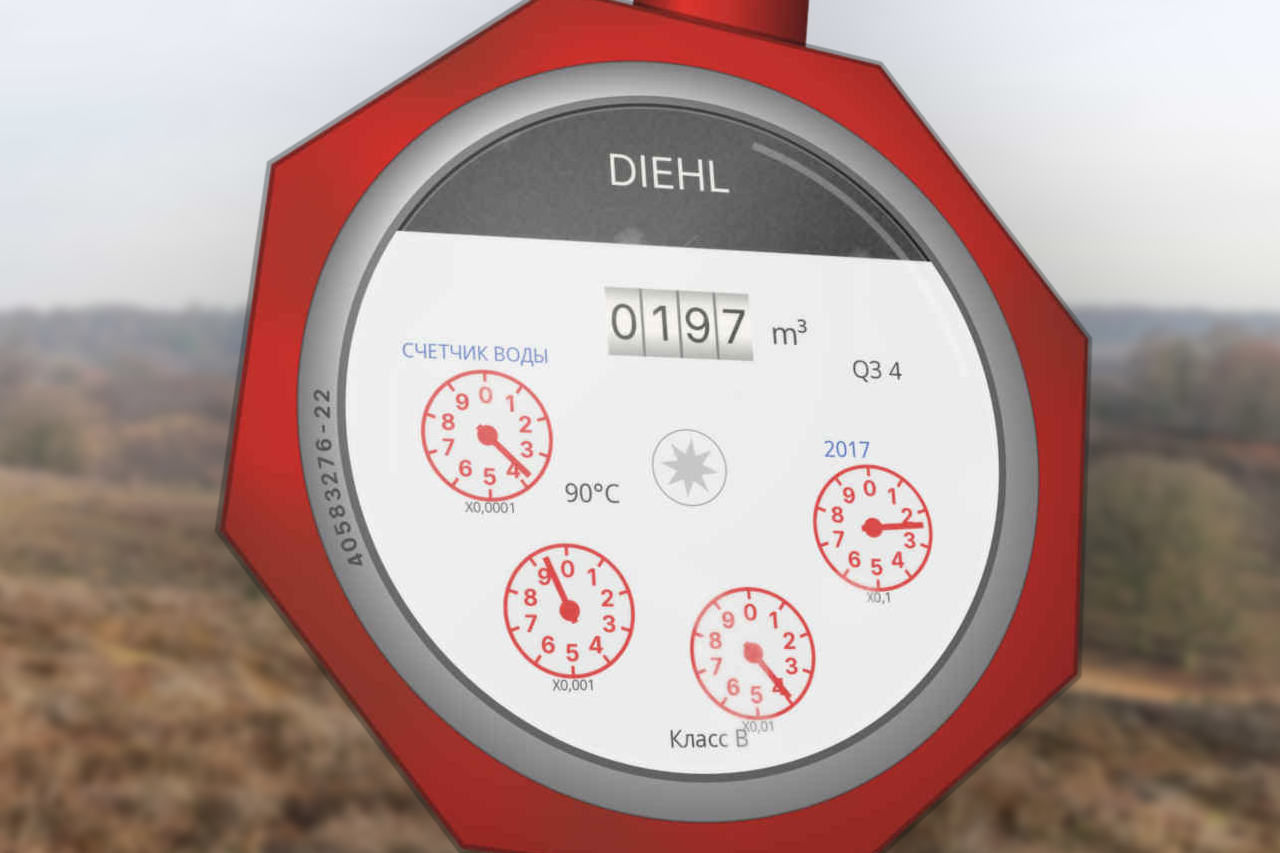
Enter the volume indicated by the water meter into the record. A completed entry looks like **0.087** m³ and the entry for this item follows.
**197.2393** m³
